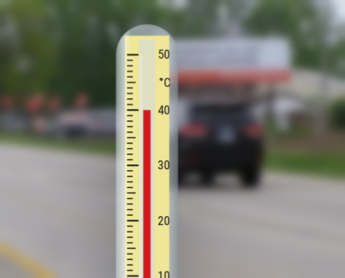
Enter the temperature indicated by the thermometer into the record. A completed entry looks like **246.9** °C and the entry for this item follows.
**40** °C
